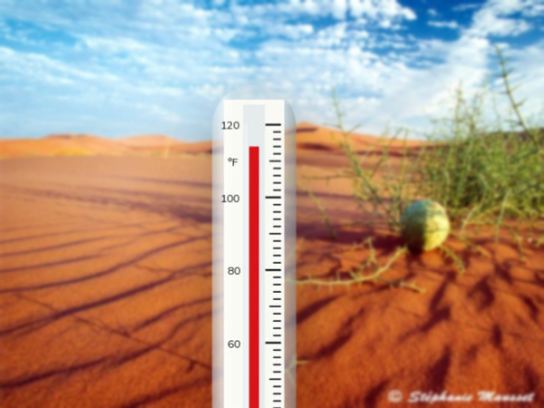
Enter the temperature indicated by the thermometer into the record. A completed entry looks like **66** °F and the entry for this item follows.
**114** °F
